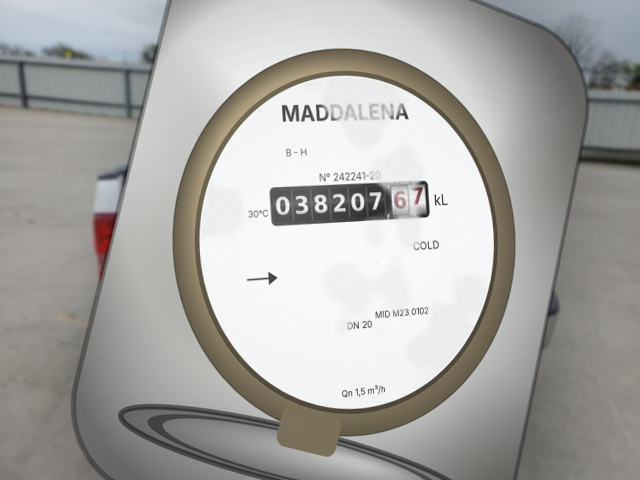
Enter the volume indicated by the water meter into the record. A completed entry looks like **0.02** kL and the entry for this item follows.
**38207.67** kL
